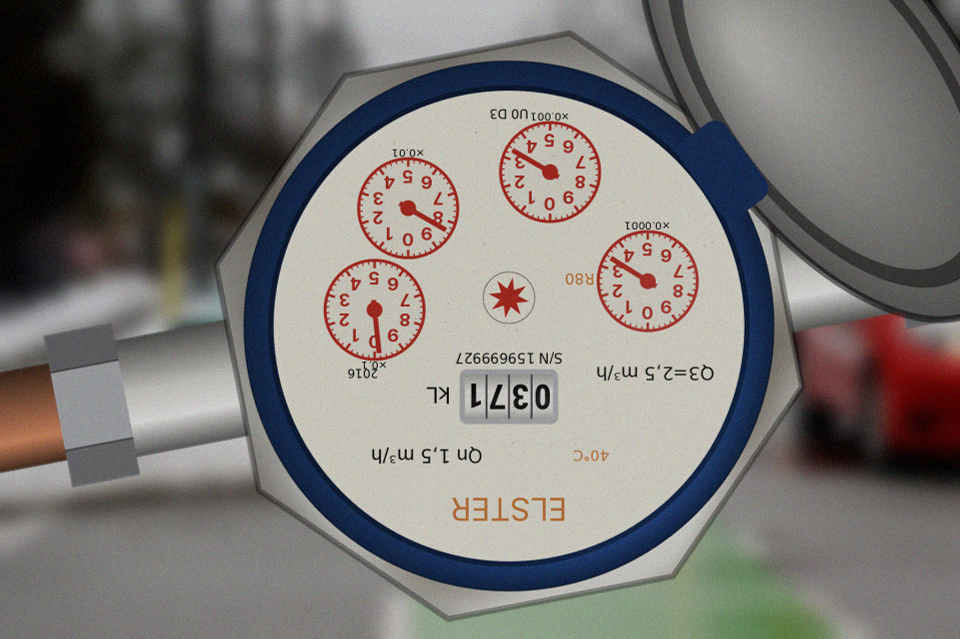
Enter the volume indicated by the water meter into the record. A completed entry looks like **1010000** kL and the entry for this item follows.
**370.9833** kL
